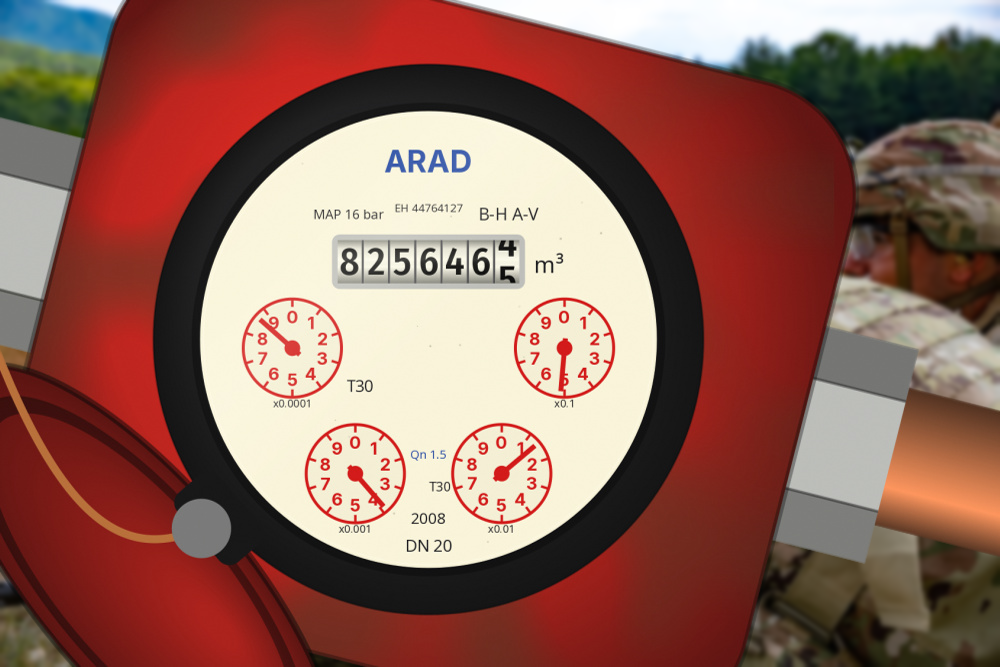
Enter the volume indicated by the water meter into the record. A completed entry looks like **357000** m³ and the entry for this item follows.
**8256464.5138** m³
